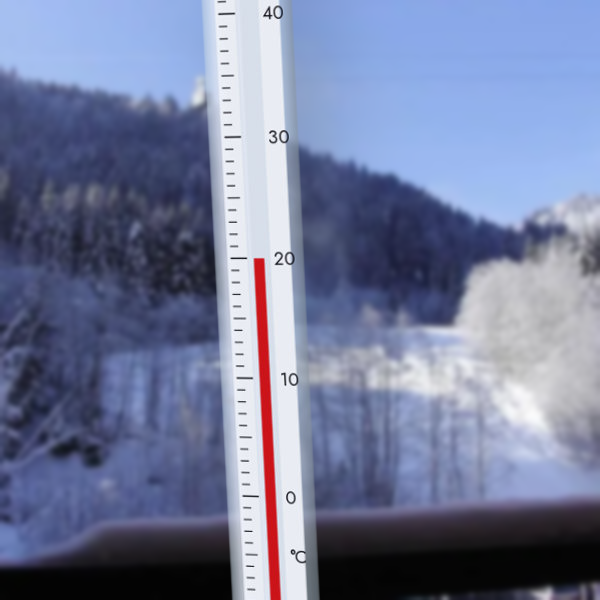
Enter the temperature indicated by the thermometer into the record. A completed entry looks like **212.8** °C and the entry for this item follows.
**20** °C
